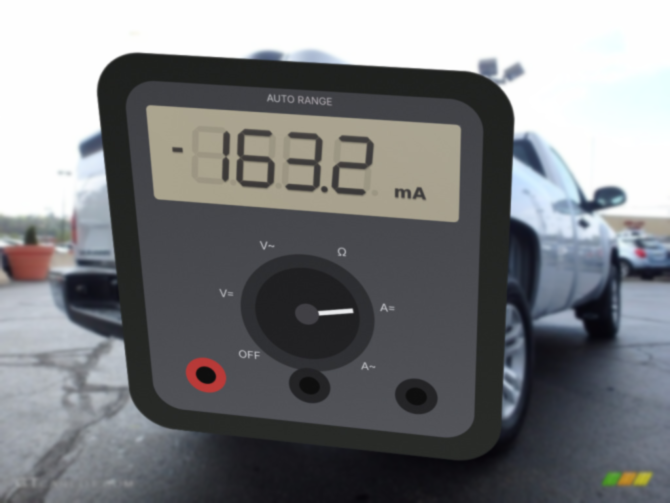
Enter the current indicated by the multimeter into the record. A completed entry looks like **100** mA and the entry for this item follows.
**-163.2** mA
